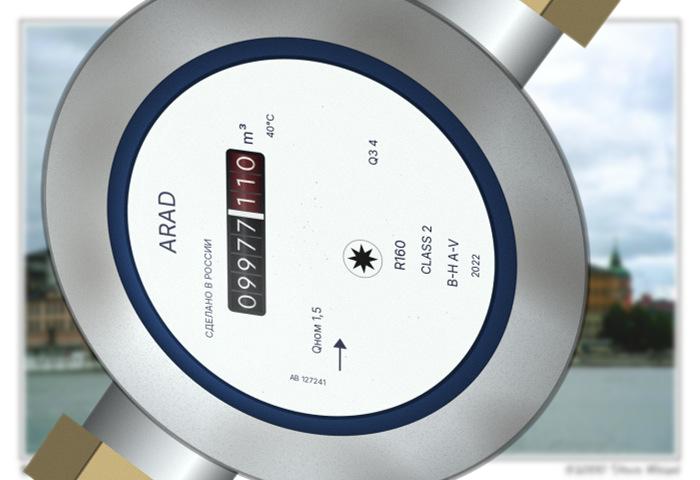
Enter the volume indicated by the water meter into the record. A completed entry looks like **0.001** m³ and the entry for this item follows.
**9977.110** m³
